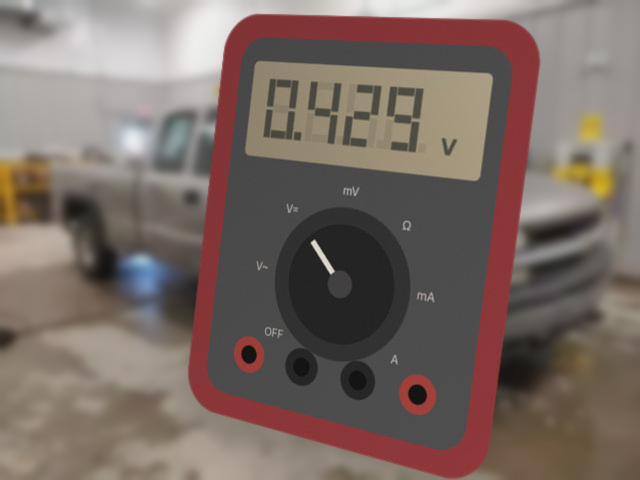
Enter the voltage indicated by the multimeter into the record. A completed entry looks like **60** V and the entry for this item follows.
**0.429** V
